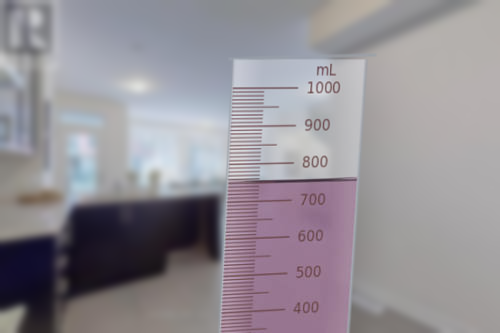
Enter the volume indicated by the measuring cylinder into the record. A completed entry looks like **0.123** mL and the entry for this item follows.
**750** mL
